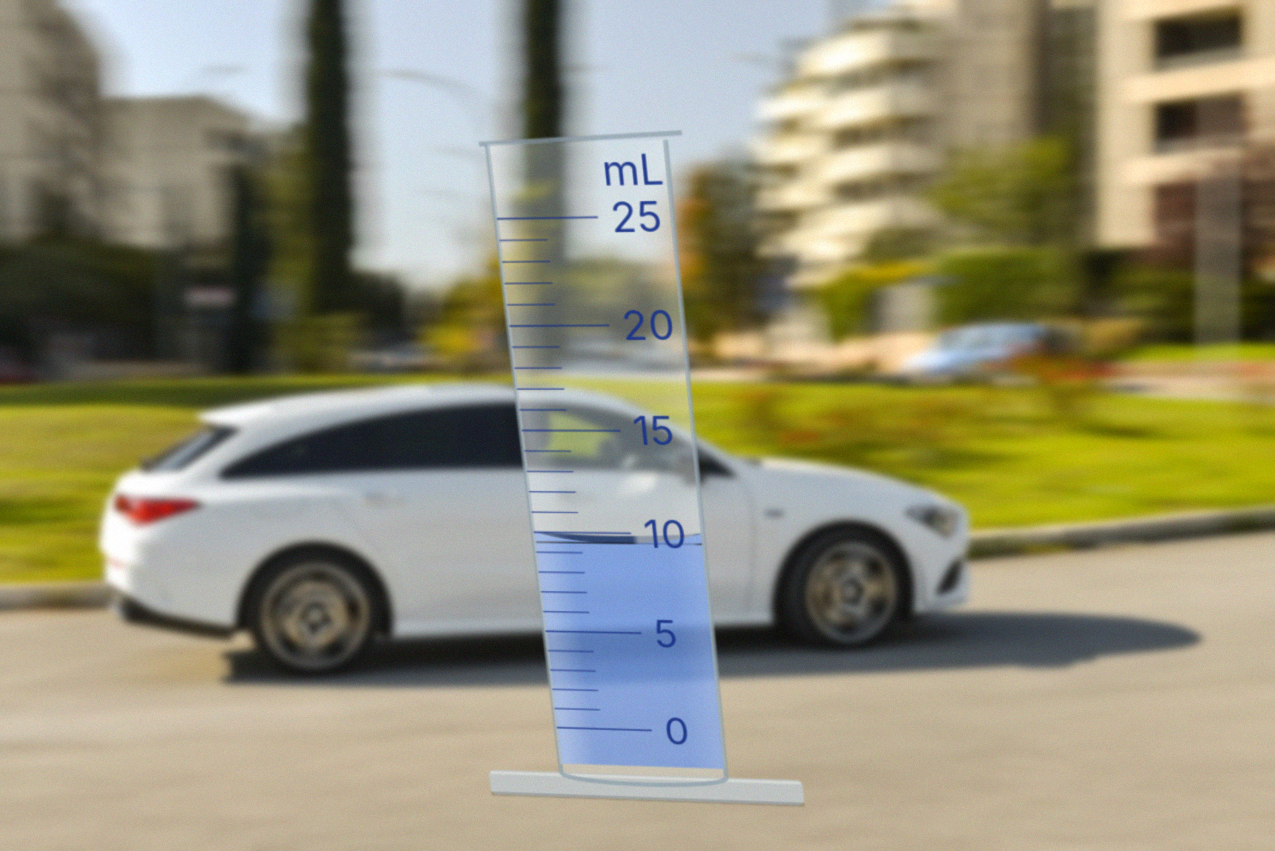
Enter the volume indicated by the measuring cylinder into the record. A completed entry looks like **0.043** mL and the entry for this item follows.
**9.5** mL
